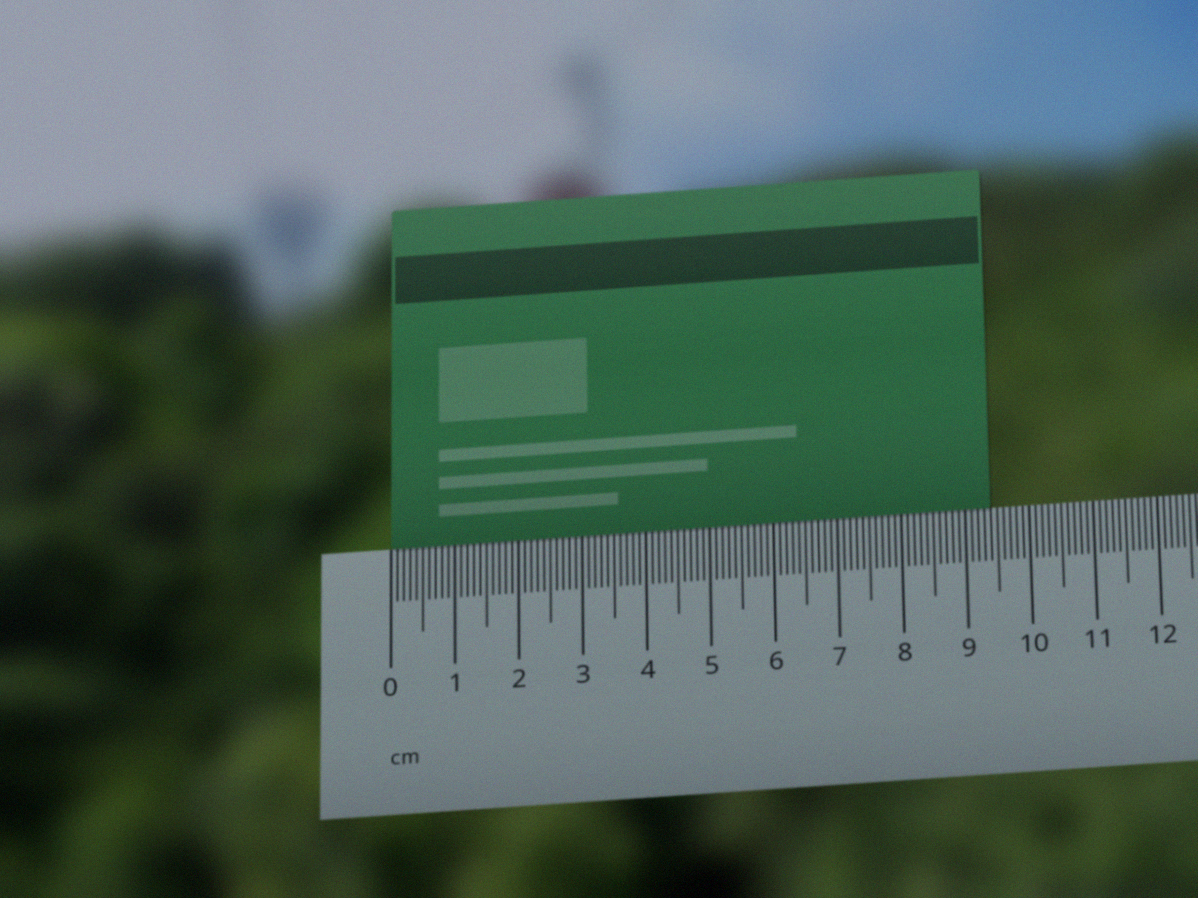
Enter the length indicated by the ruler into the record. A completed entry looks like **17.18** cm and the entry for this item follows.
**9.4** cm
